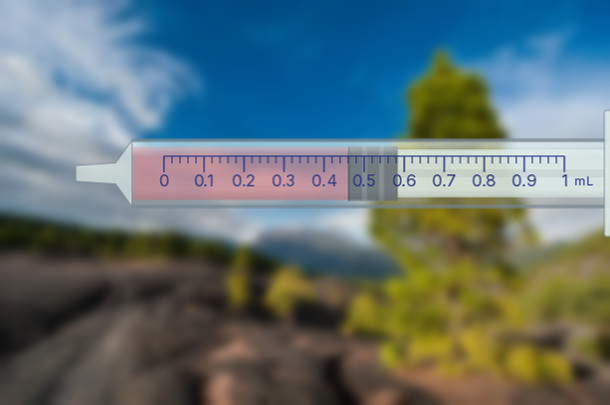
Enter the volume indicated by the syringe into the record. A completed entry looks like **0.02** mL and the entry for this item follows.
**0.46** mL
